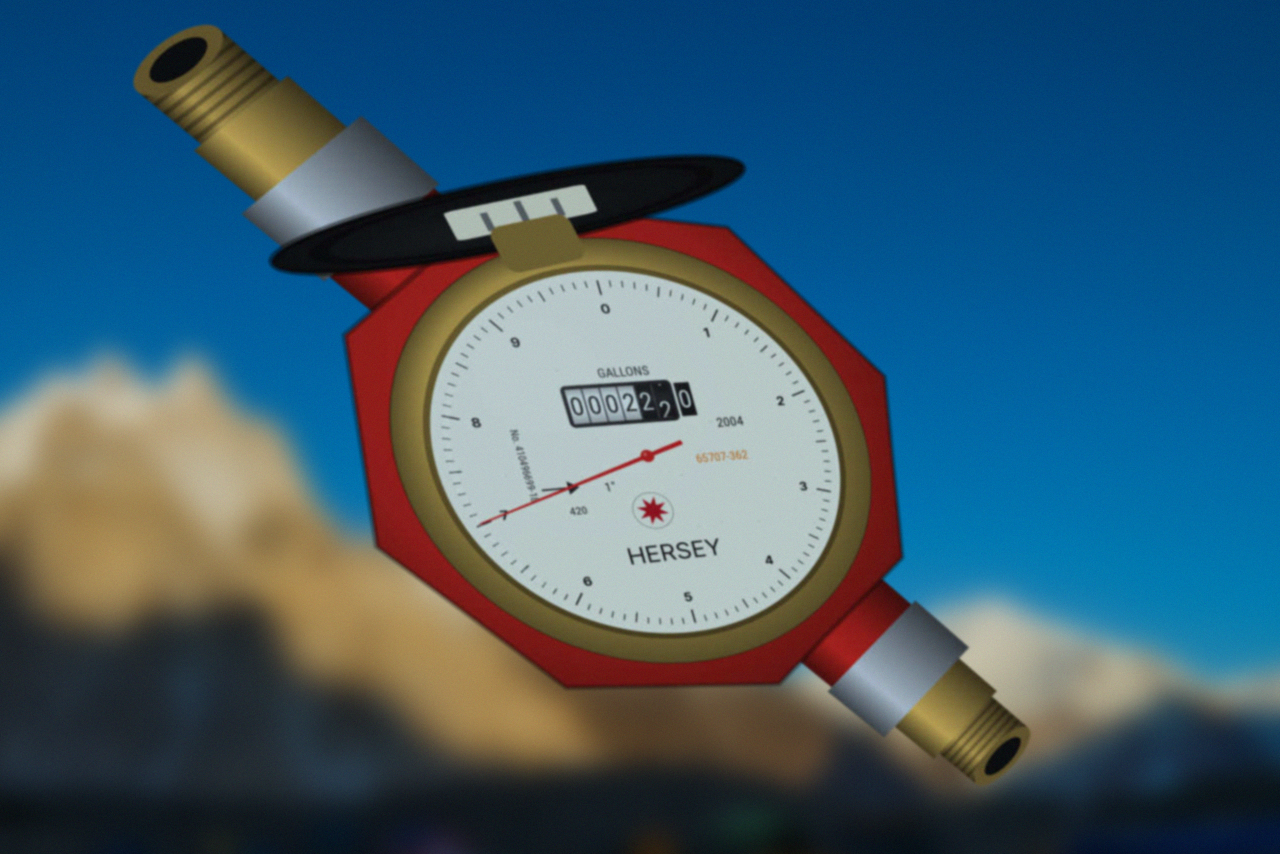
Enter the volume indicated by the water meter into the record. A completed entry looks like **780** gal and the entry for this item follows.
**2217.0** gal
